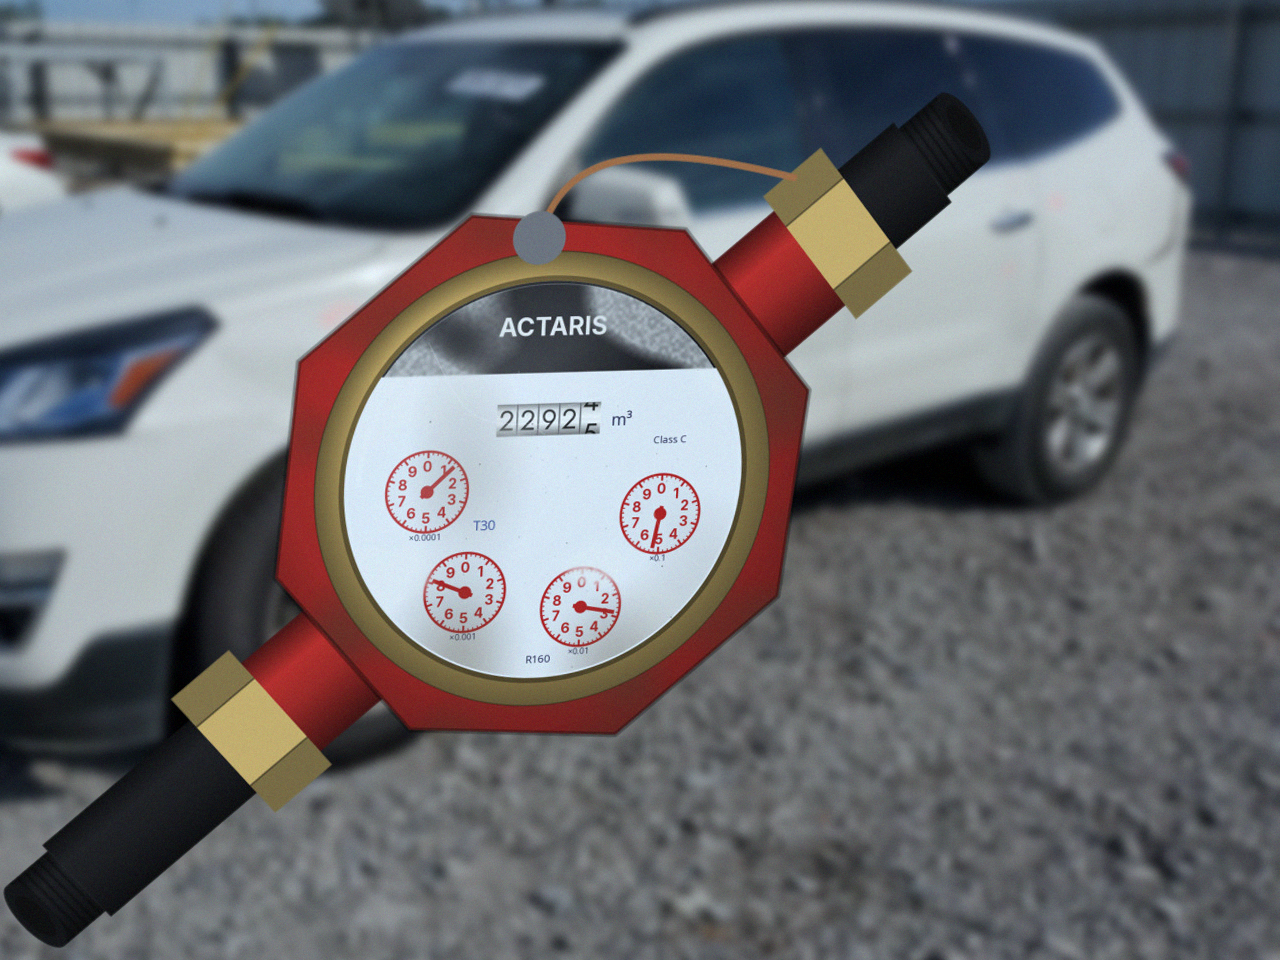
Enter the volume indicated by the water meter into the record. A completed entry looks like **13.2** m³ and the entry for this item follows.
**22924.5281** m³
